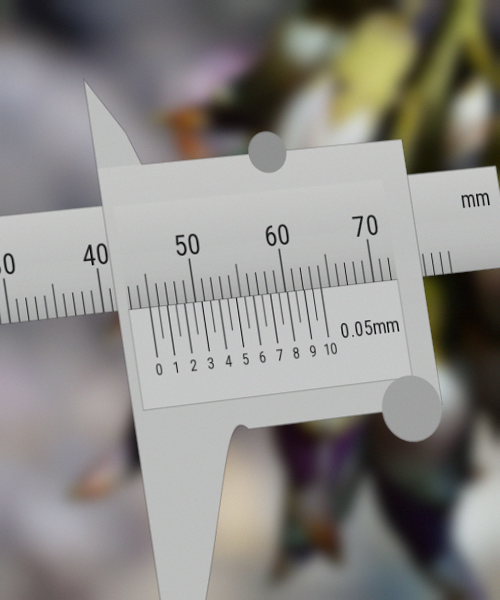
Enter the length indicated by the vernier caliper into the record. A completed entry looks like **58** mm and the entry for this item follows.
**45.0** mm
